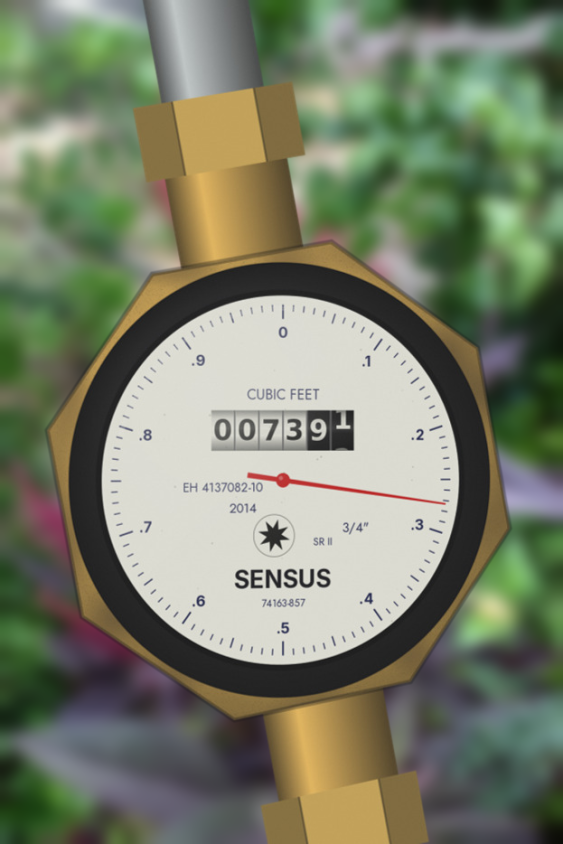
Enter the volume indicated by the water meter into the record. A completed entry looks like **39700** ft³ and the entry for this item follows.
**7391.27** ft³
